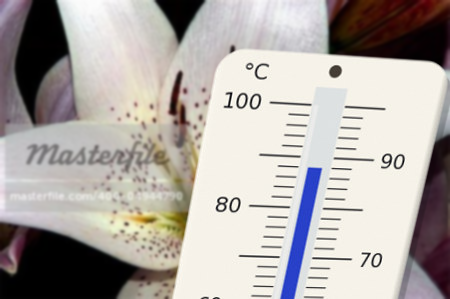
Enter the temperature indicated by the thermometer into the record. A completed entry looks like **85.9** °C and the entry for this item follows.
**88** °C
